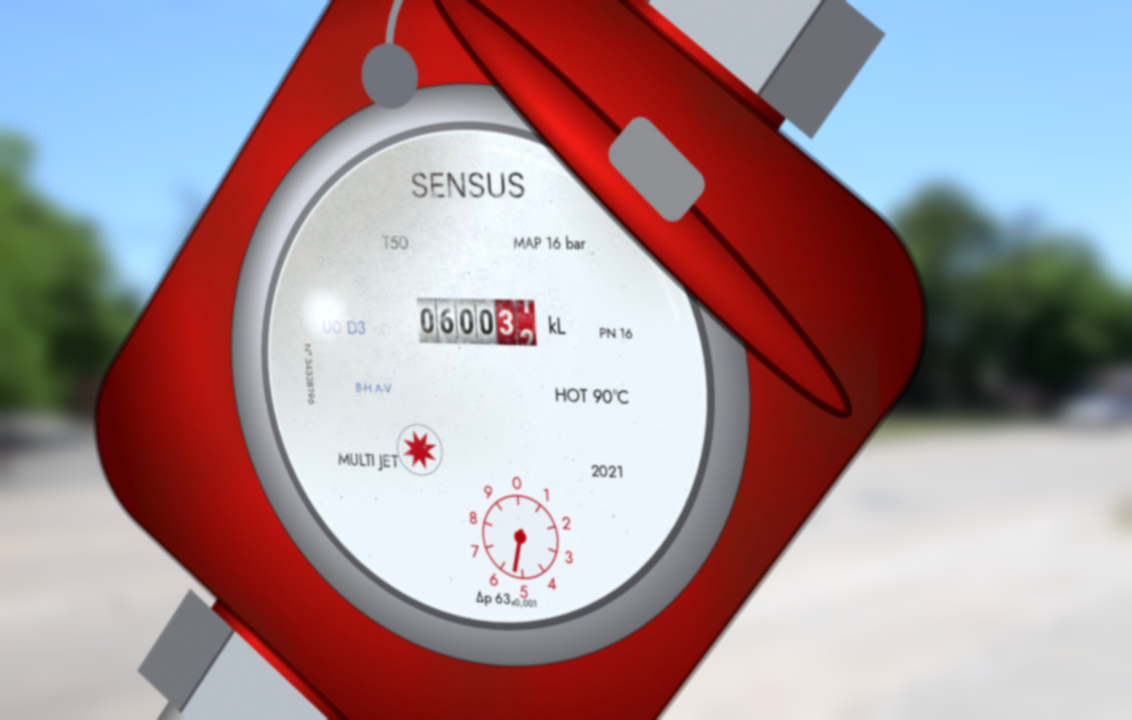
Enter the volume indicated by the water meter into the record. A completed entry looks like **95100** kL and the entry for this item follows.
**600.315** kL
